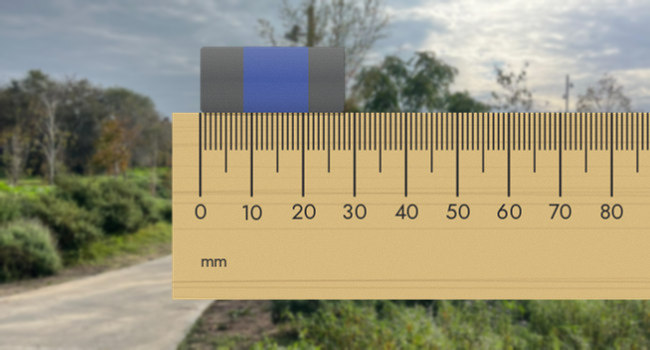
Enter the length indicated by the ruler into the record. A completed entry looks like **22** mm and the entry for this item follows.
**28** mm
